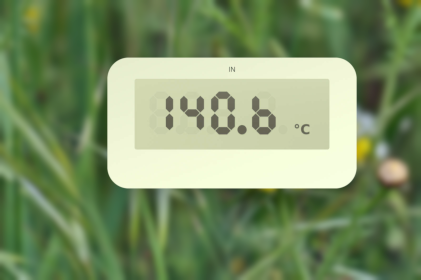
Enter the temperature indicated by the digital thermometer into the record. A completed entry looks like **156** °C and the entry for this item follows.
**140.6** °C
